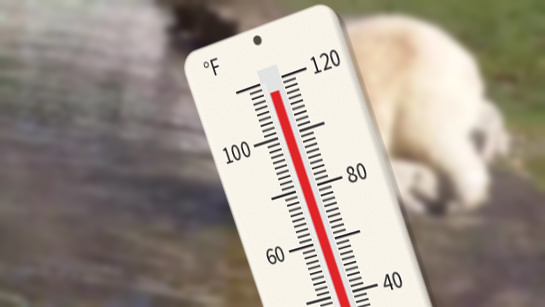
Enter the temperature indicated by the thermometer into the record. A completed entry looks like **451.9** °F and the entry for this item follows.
**116** °F
